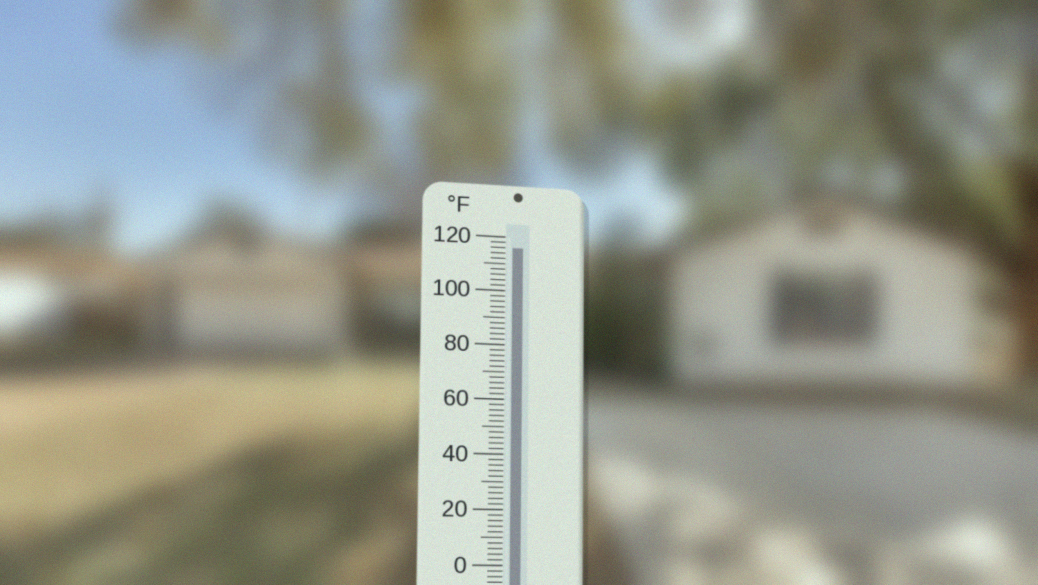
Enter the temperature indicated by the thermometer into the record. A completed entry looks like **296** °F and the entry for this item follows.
**116** °F
